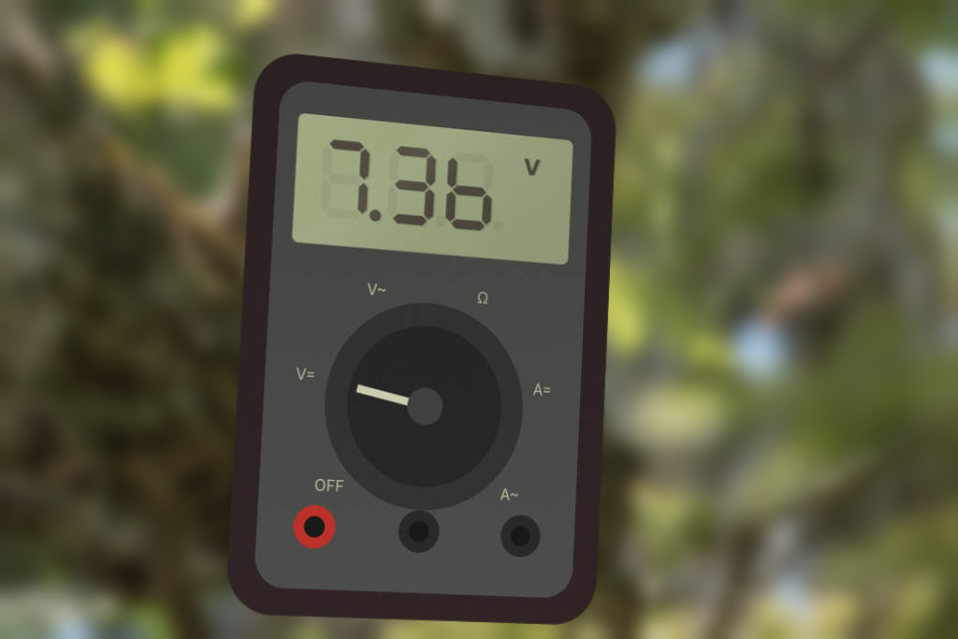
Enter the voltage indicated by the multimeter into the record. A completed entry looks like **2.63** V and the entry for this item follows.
**7.36** V
